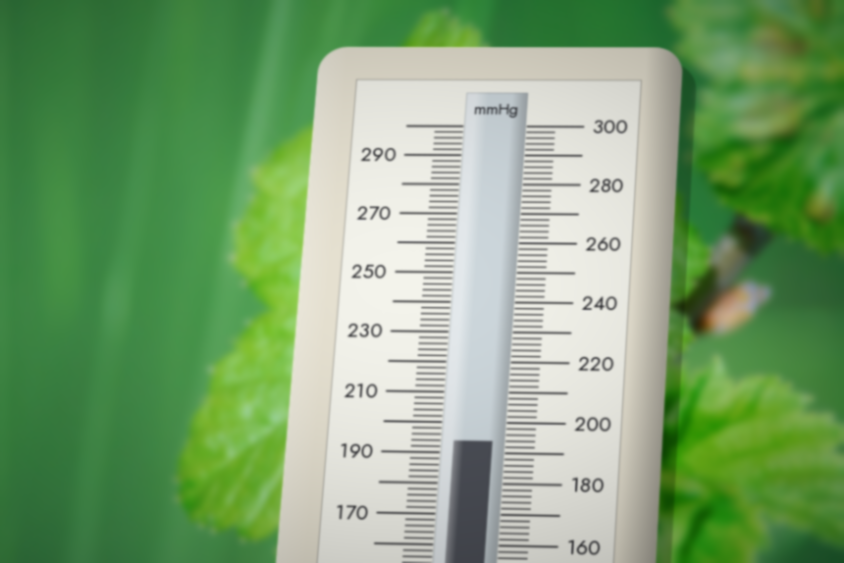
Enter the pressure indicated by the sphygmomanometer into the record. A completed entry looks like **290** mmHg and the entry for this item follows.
**194** mmHg
